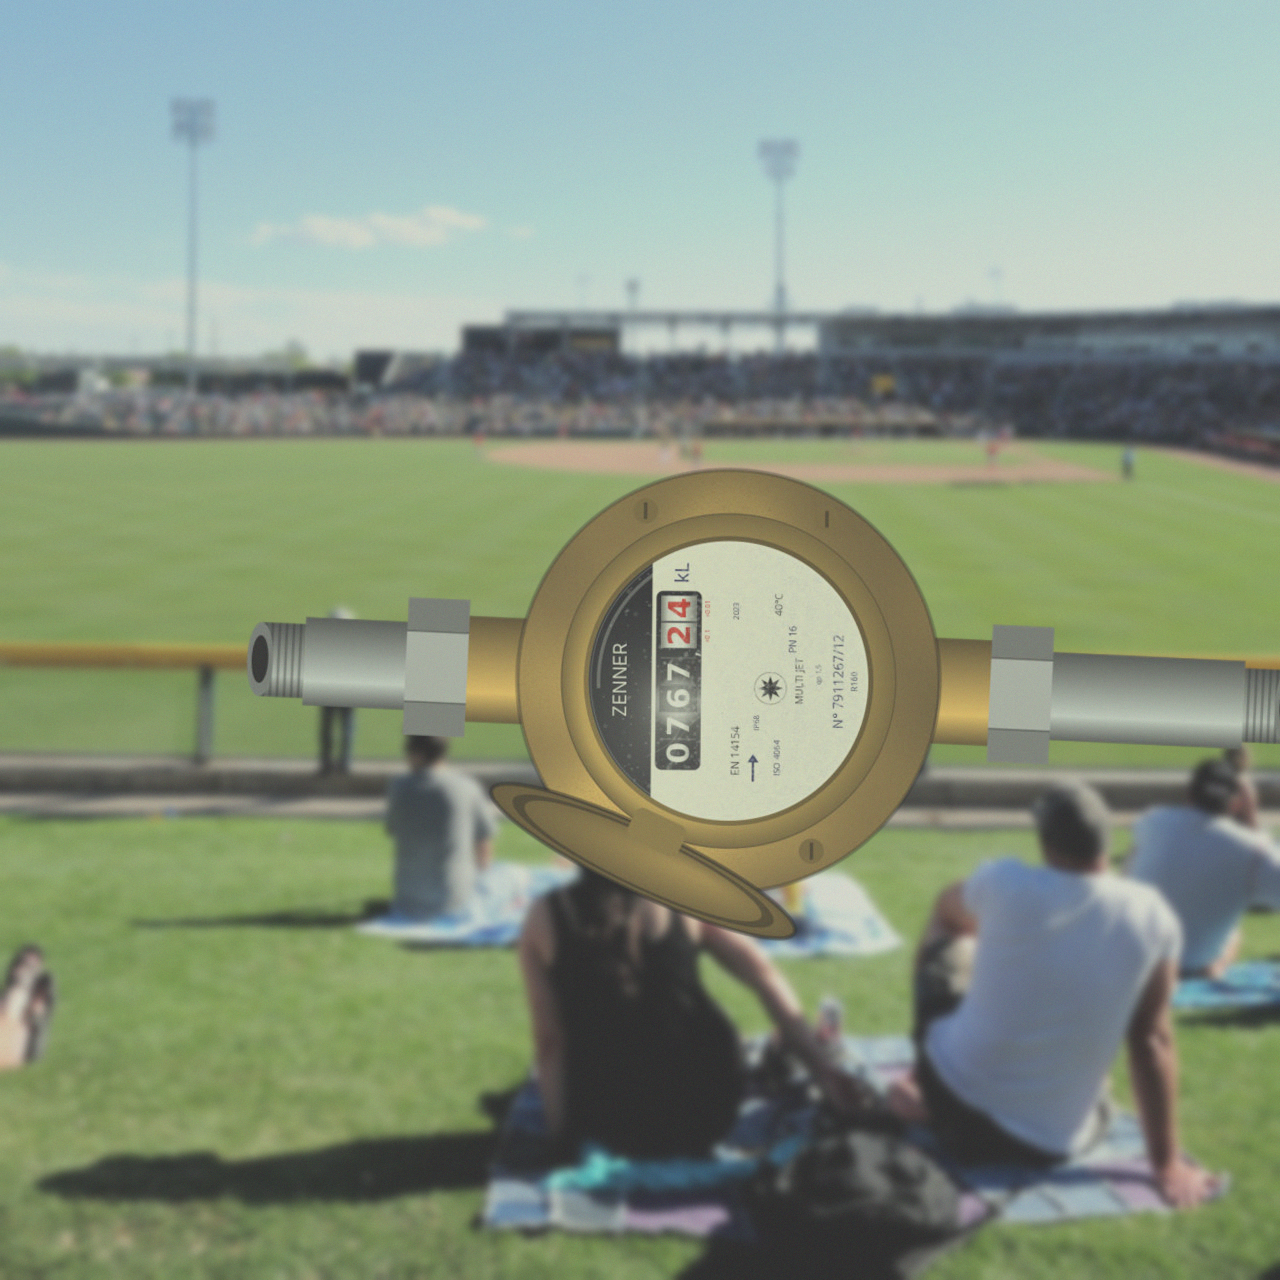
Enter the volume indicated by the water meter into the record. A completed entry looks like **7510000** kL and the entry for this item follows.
**767.24** kL
